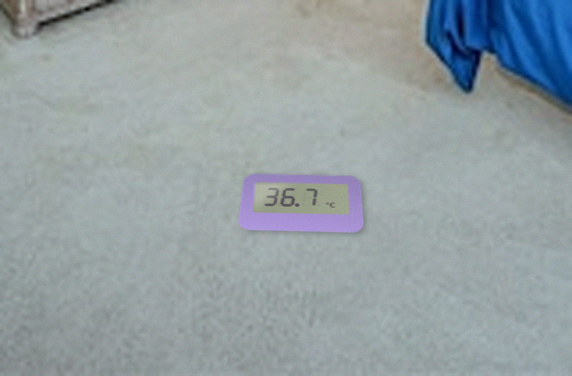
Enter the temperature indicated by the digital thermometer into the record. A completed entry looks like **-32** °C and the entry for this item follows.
**36.7** °C
